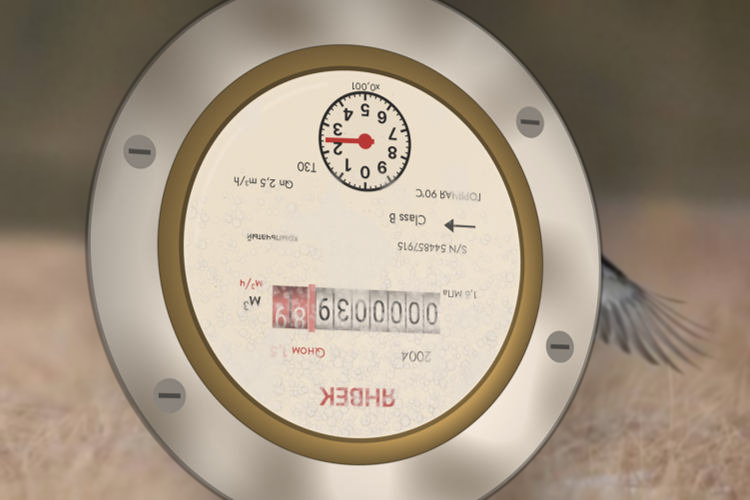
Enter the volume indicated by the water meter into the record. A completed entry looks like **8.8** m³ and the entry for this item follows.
**39.892** m³
